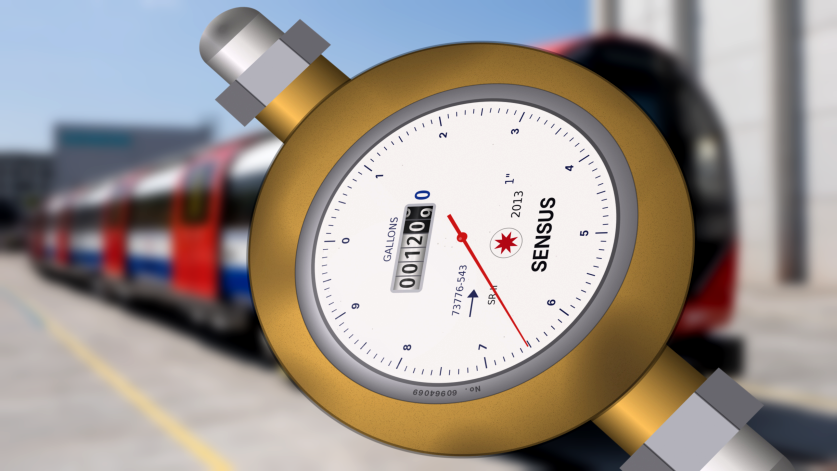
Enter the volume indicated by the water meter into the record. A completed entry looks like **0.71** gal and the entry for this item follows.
**12086.5** gal
